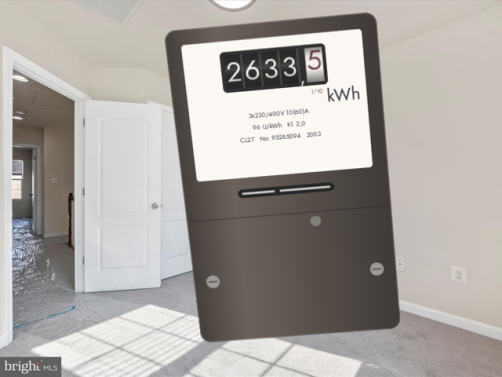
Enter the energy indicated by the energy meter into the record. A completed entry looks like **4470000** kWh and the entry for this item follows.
**2633.5** kWh
